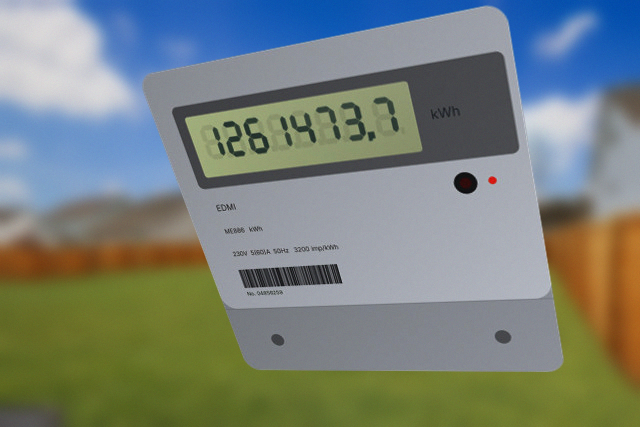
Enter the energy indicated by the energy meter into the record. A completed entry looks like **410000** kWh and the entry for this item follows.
**1261473.7** kWh
